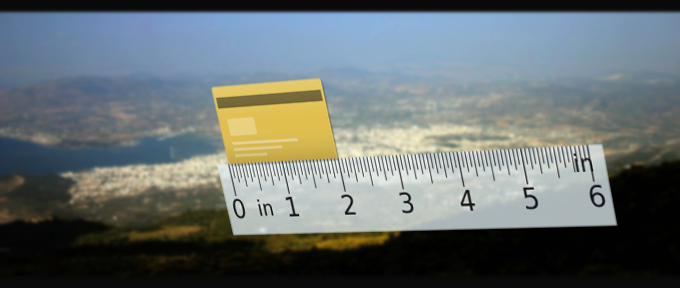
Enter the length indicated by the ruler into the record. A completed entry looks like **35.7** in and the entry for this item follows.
**2** in
